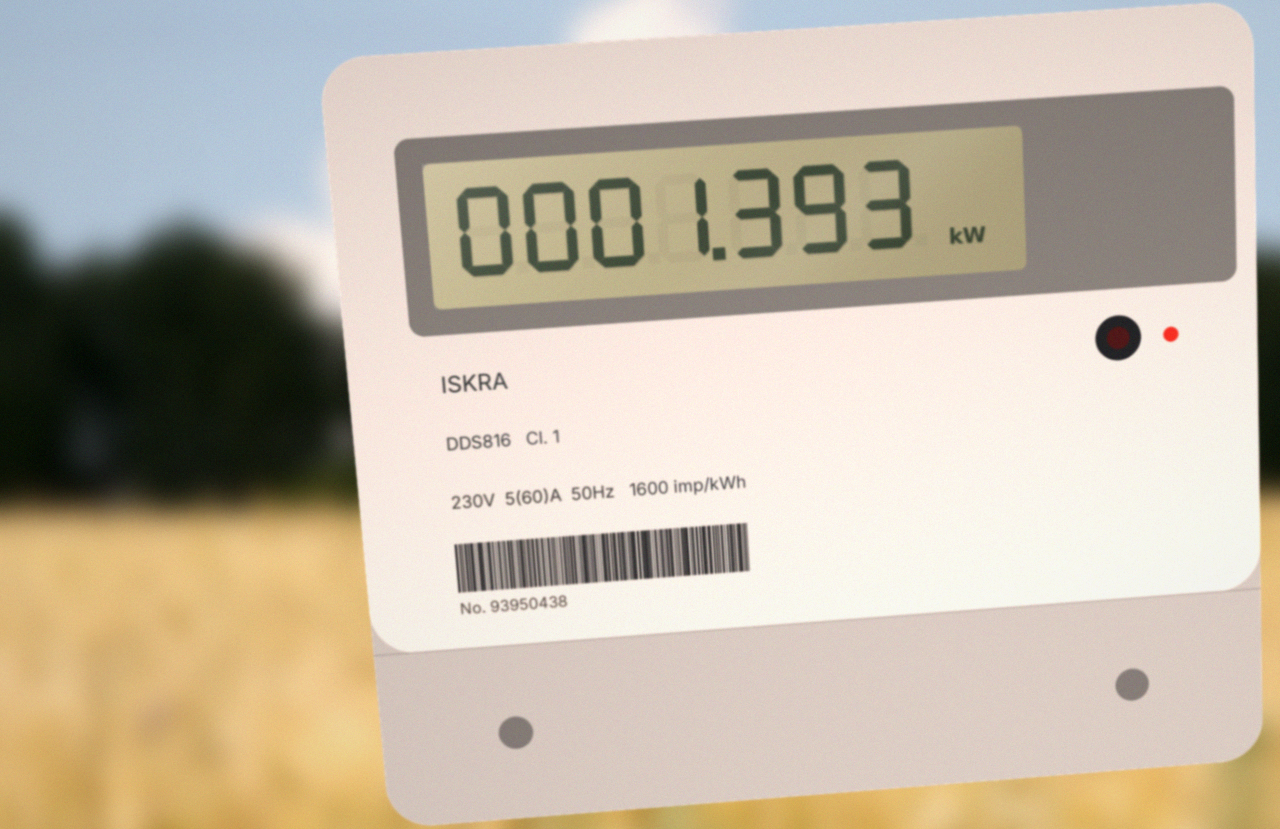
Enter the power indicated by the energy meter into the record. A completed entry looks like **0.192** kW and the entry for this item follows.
**1.393** kW
